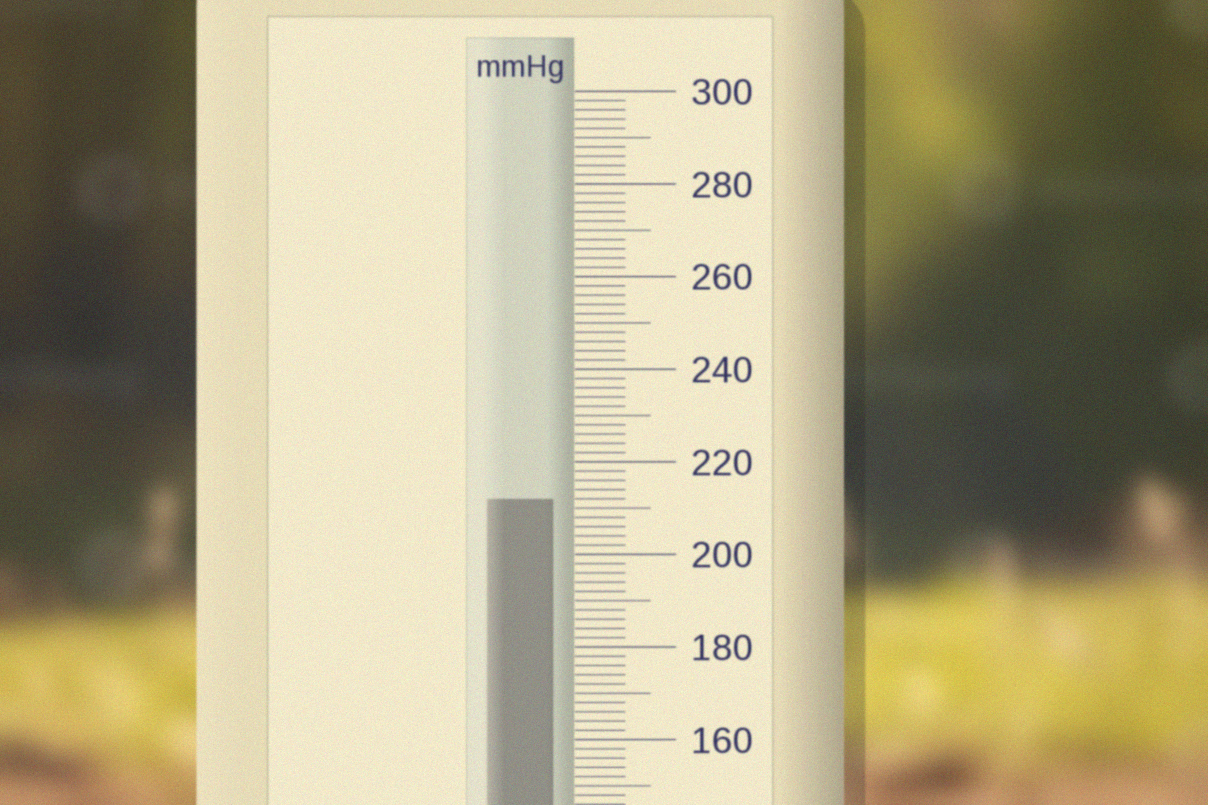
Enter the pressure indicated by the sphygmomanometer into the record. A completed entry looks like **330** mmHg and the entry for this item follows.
**212** mmHg
